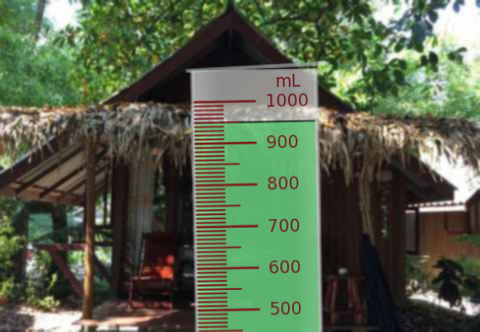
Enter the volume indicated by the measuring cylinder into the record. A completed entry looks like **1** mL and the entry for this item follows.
**950** mL
